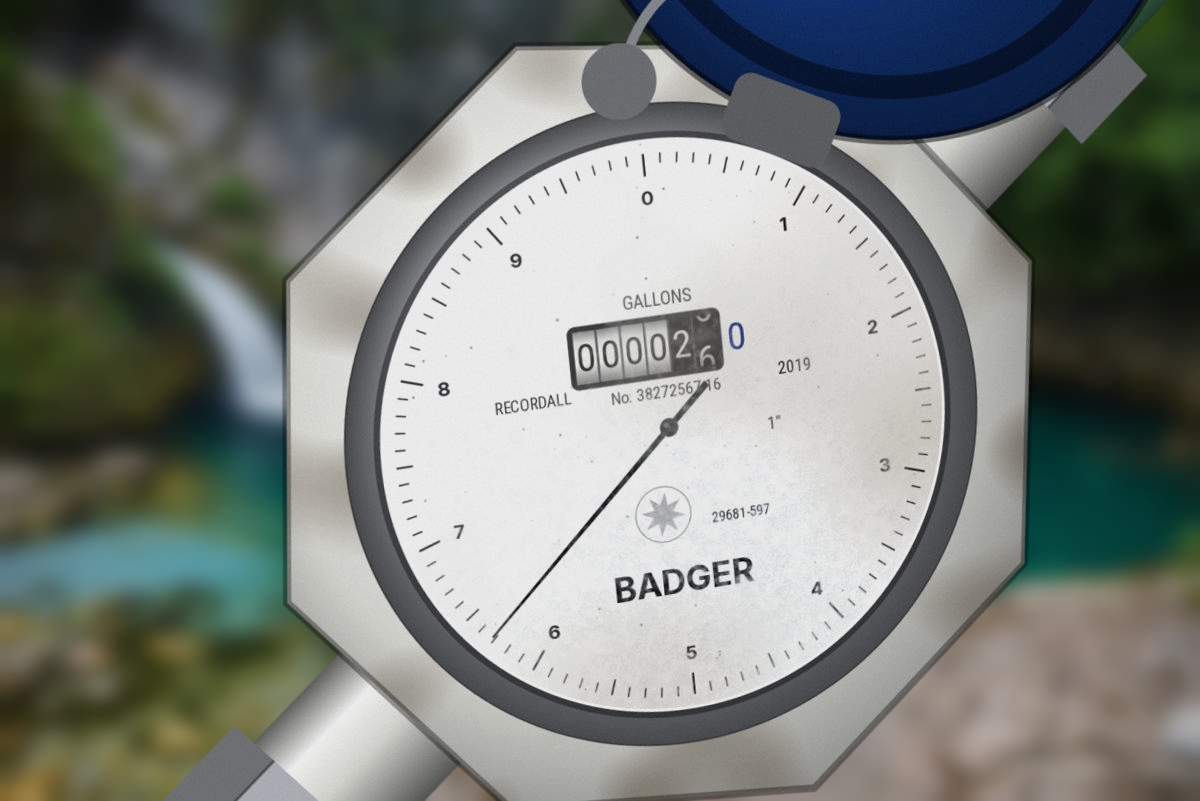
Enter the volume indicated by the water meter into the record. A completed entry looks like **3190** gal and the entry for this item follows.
**256.3** gal
